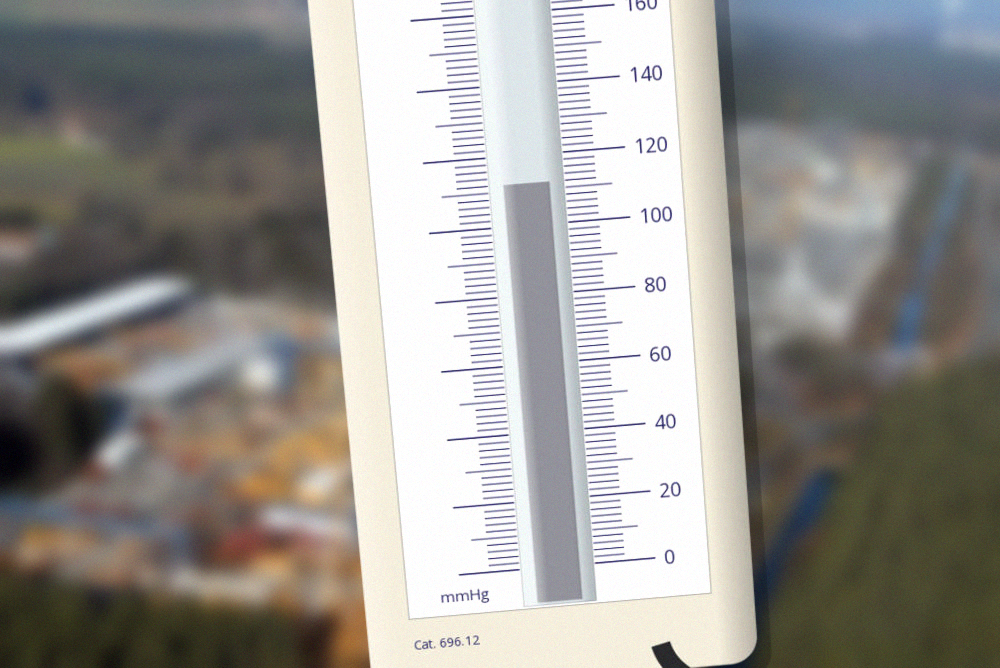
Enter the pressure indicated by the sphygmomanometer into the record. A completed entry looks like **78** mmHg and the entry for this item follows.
**112** mmHg
